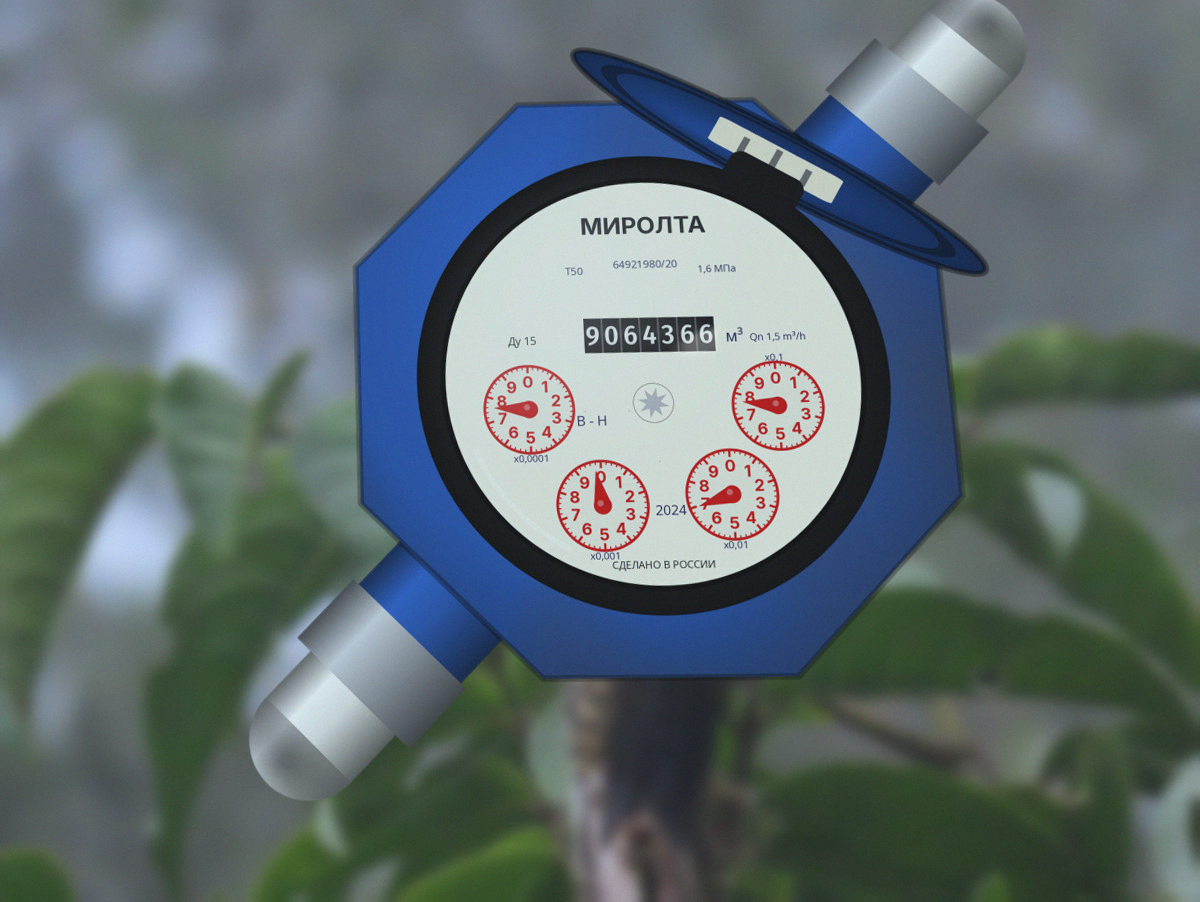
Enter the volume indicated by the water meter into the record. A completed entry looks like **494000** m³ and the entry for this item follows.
**9064366.7697** m³
